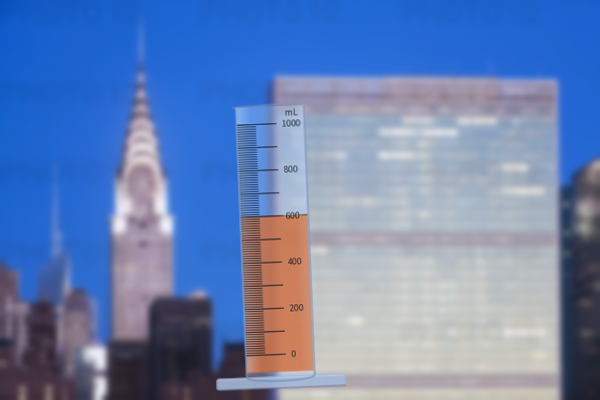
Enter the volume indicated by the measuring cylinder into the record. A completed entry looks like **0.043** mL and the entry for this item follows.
**600** mL
